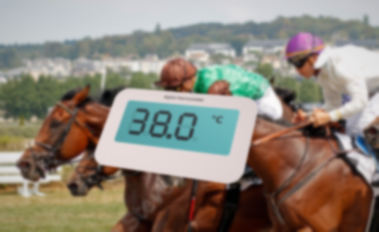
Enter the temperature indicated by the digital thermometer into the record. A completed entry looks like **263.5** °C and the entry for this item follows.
**38.0** °C
